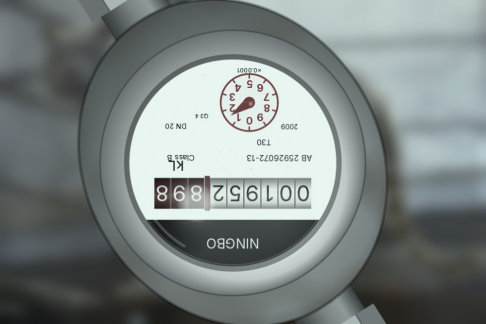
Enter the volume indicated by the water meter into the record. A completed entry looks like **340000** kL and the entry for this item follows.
**1952.8981** kL
